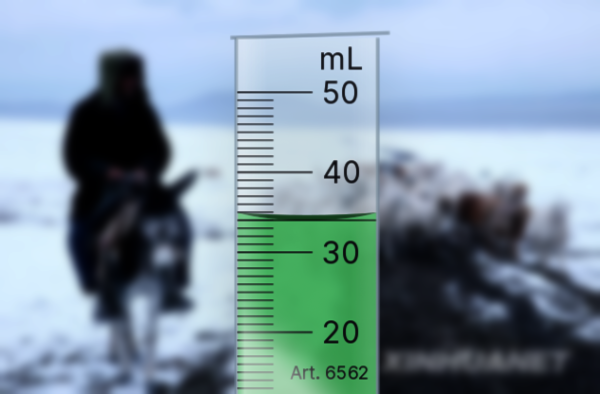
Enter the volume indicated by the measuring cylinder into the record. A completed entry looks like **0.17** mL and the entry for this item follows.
**34** mL
